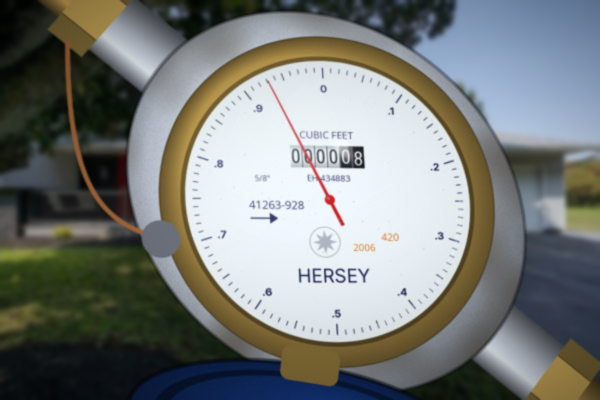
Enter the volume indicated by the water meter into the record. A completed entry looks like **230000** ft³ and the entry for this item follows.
**7.93** ft³
